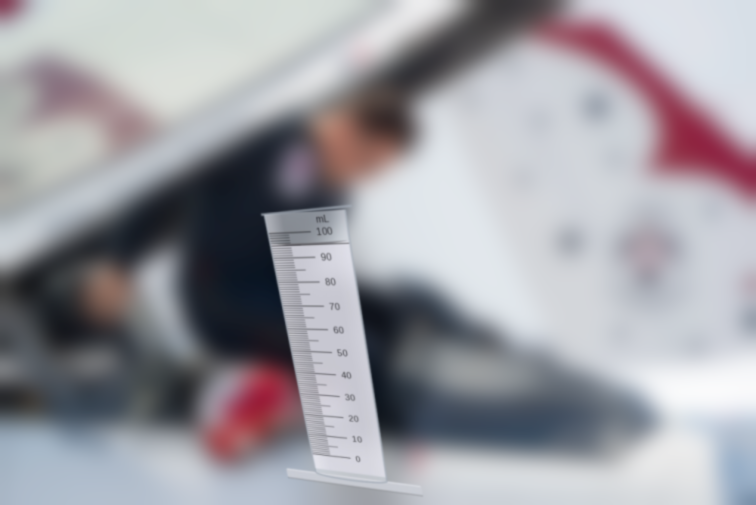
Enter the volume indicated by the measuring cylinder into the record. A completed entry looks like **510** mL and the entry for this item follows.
**95** mL
